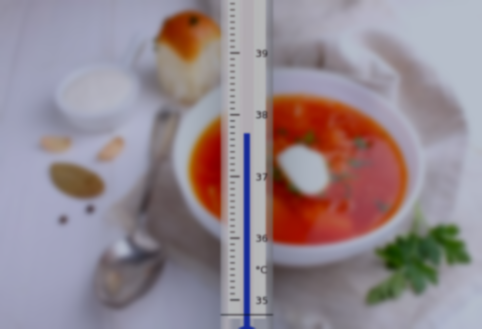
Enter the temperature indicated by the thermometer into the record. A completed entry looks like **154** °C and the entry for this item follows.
**37.7** °C
